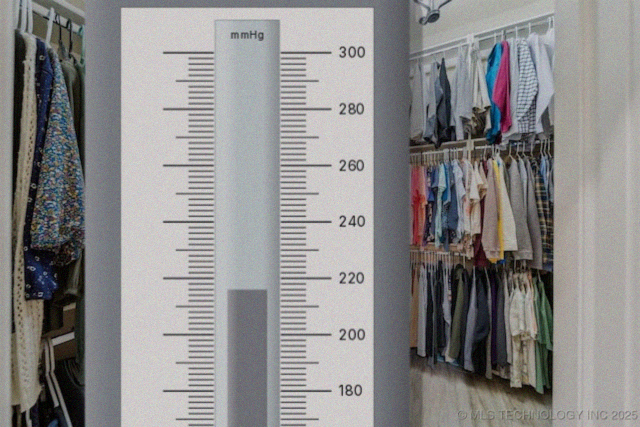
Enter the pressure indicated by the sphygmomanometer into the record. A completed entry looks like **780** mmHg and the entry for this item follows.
**216** mmHg
